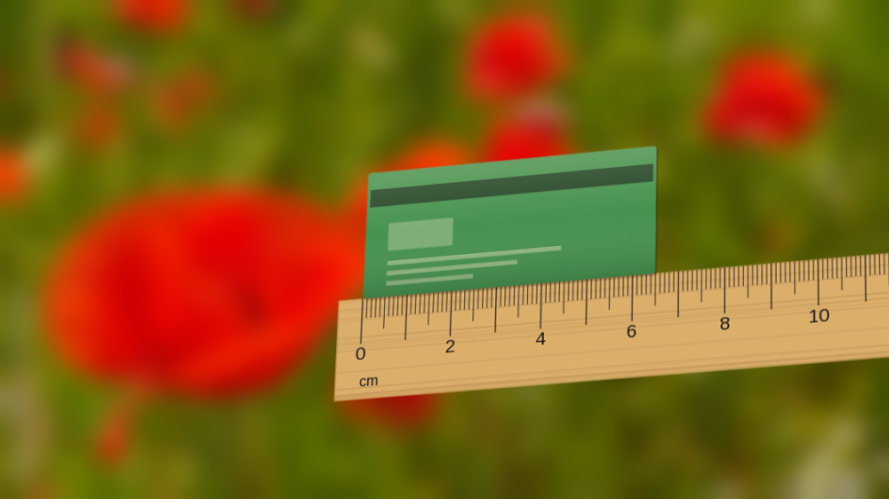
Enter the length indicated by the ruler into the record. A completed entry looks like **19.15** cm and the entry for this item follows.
**6.5** cm
